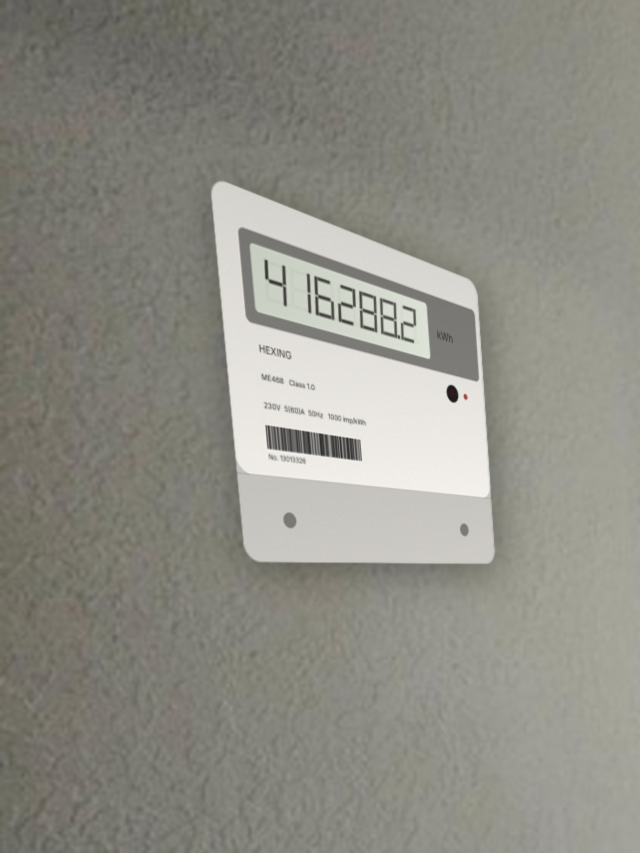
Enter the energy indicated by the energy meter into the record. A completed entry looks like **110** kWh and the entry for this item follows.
**416288.2** kWh
